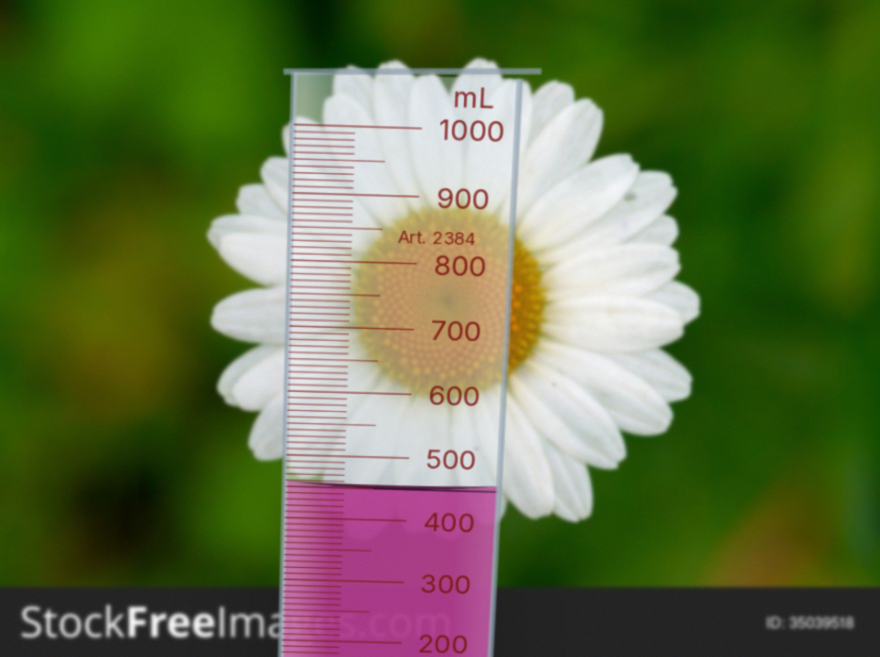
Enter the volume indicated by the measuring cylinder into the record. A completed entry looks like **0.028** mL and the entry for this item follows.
**450** mL
